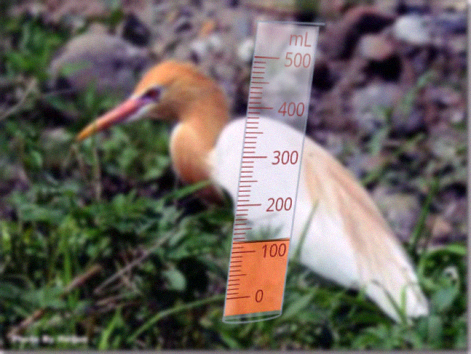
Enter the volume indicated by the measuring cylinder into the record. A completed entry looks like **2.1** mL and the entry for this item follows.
**120** mL
